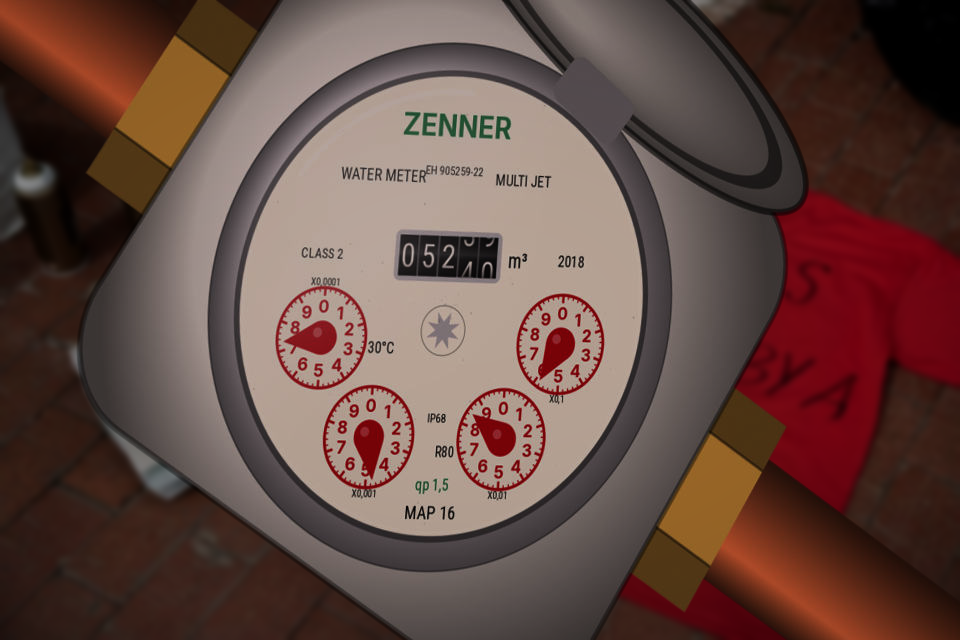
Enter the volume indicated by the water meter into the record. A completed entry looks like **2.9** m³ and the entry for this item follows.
**5239.5847** m³
